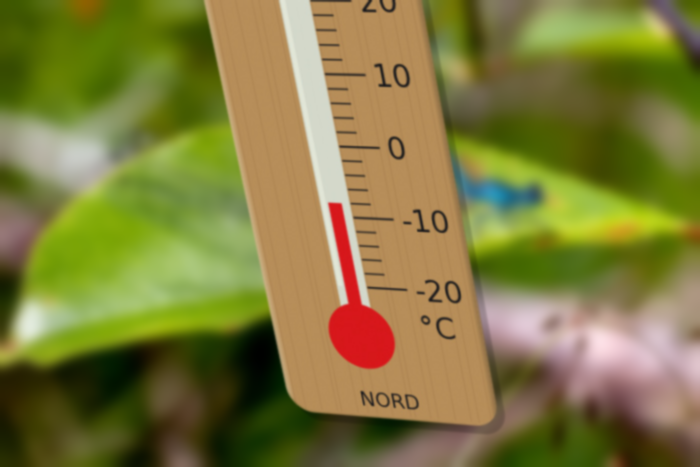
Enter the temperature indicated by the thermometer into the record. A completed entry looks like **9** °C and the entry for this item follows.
**-8** °C
